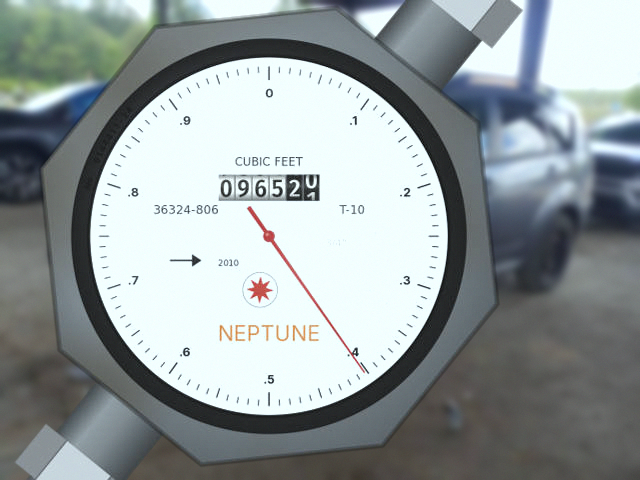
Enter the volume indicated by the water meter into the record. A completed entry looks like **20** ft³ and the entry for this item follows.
**96520.40** ft³
